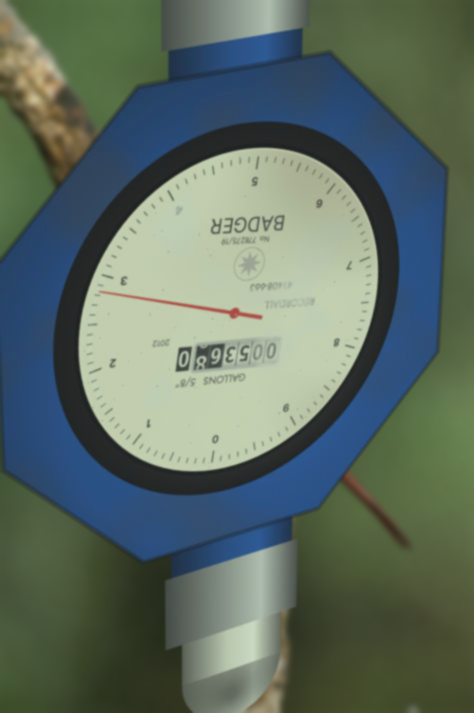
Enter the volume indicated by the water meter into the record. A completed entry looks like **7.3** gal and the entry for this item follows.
**53682.8** gal
